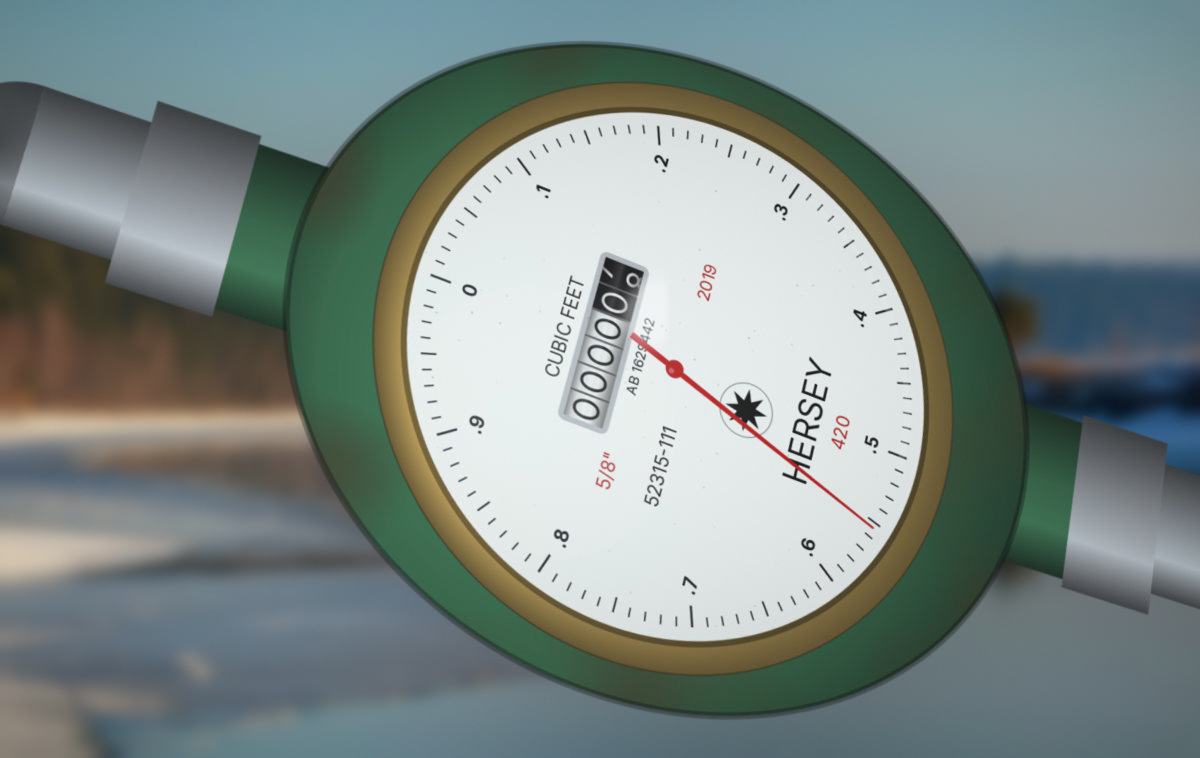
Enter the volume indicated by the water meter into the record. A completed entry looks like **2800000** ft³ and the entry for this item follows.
**7.55** ft³
